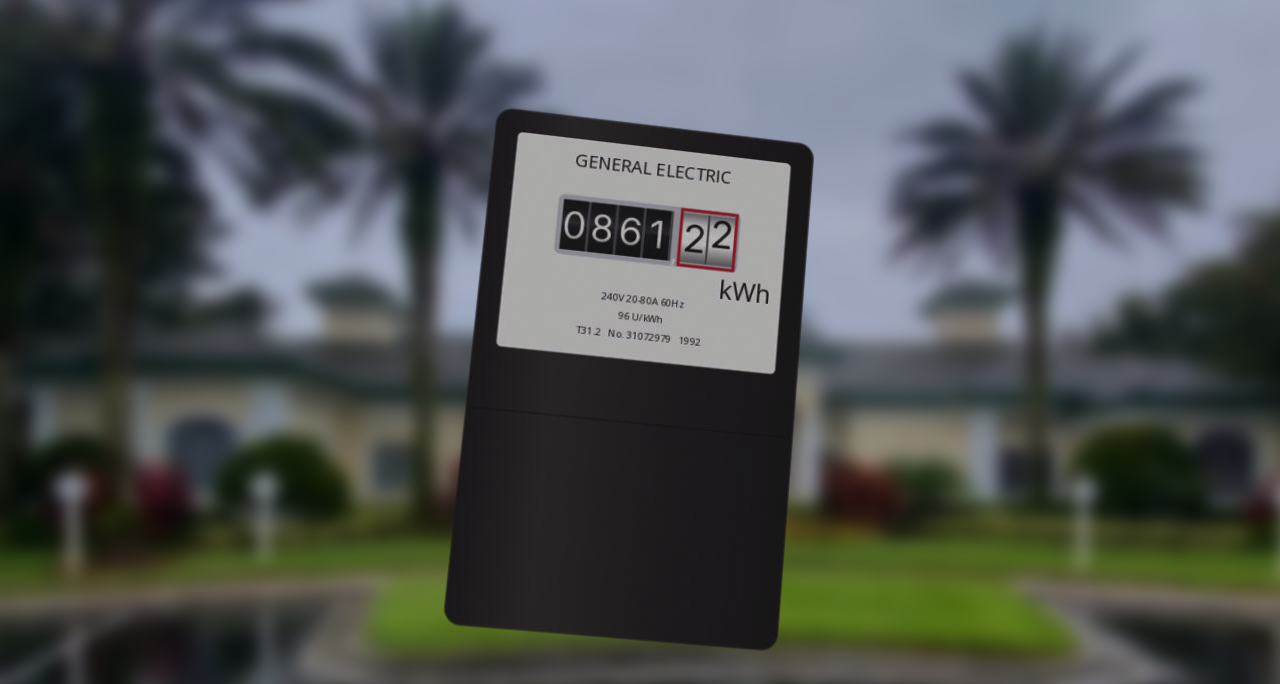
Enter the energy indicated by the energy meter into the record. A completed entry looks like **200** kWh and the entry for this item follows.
**861.22** kWh
